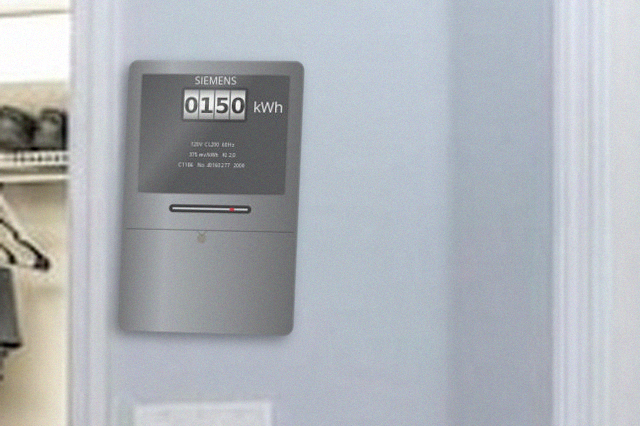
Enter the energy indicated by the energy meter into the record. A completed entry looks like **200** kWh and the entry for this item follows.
**150** kWh
